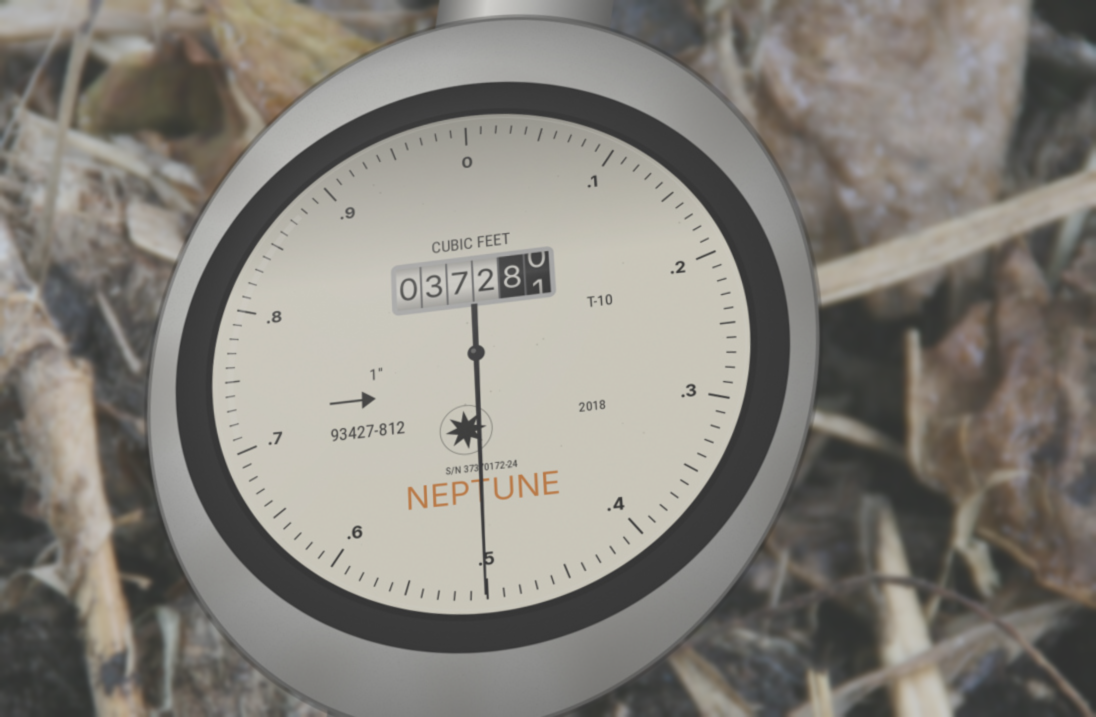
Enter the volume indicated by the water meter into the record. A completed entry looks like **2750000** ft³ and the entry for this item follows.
**37280.50** ft³
